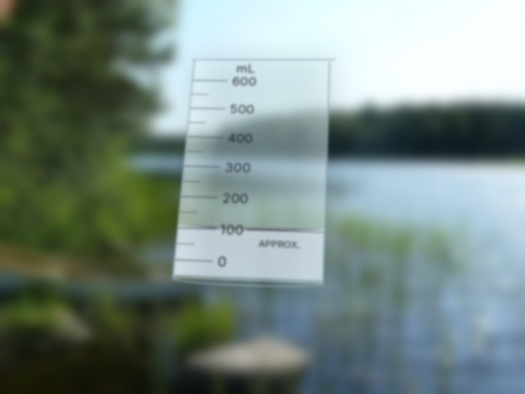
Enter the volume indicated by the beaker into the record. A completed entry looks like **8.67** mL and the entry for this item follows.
**100** mL
